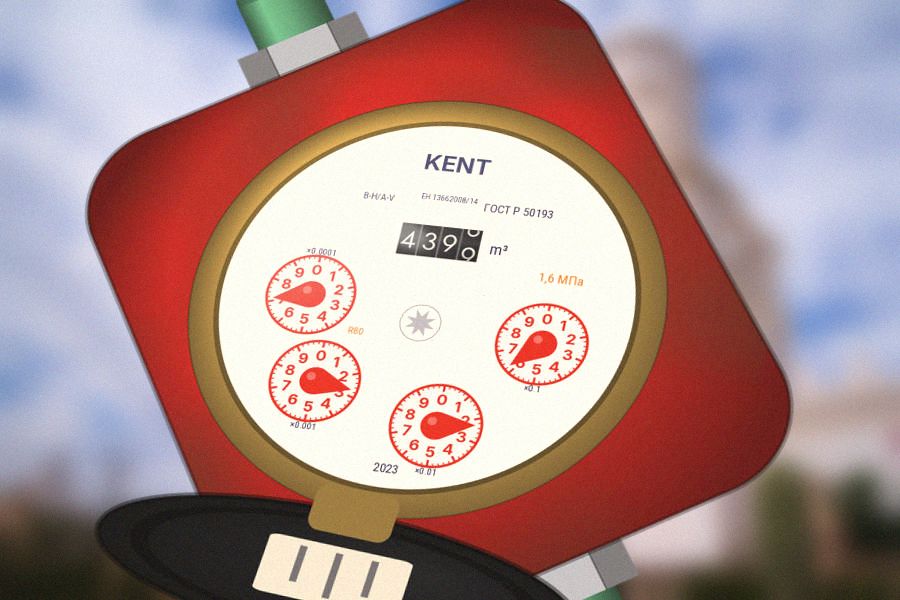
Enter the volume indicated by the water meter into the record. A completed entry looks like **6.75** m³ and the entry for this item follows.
**4398.6227** m³
